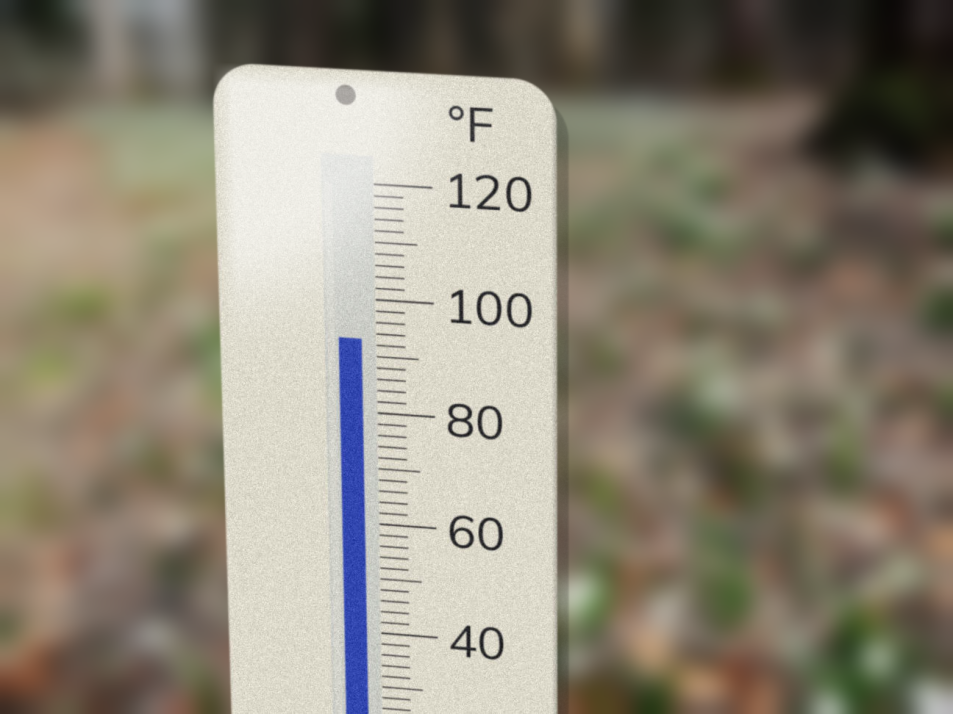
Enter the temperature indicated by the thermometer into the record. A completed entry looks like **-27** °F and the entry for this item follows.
**93** °F
